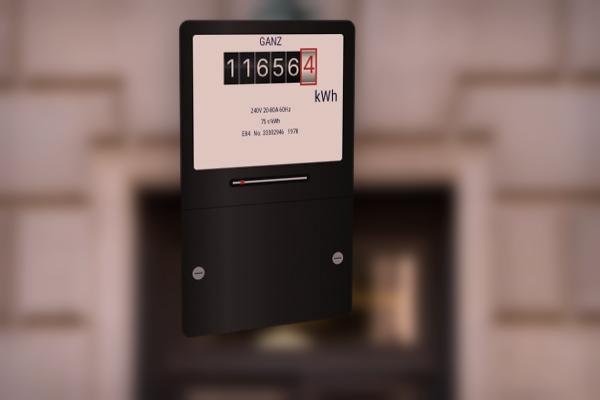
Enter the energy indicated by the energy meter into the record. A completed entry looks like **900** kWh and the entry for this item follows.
**11656.4** kWh
